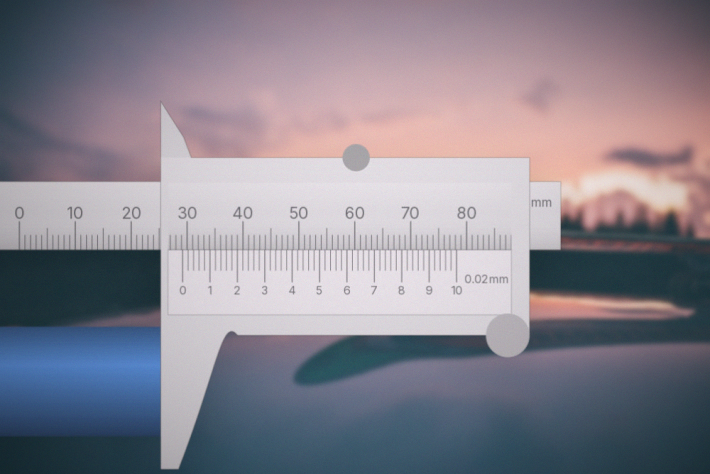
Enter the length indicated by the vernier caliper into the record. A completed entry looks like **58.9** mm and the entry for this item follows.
**29.2** mm
